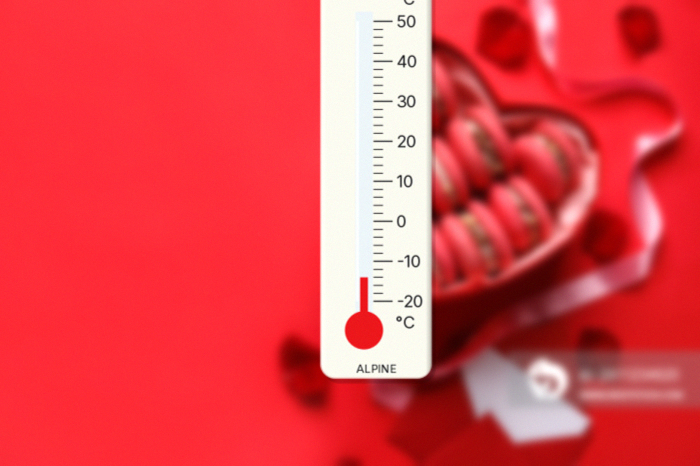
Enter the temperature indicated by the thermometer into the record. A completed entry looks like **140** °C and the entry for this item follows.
**-14** °C
